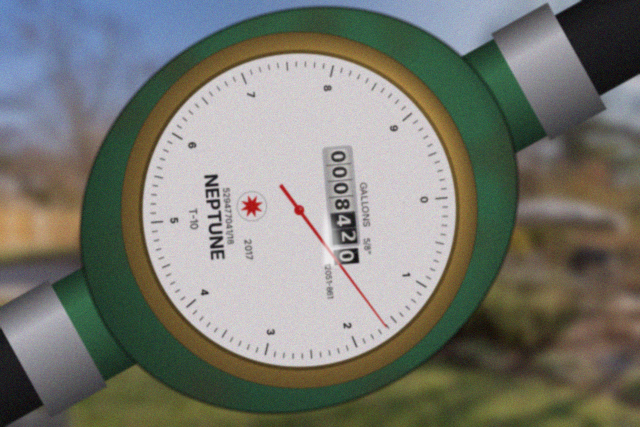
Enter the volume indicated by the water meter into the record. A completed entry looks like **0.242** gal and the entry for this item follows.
**8421.6** gal
